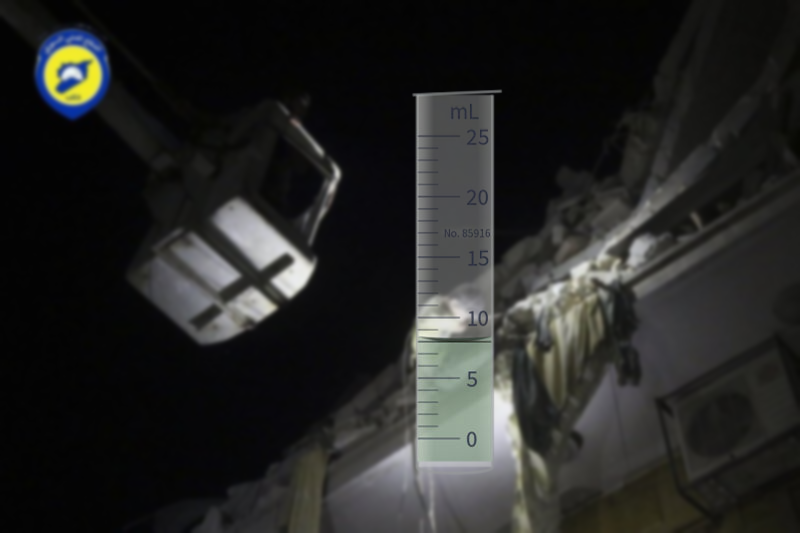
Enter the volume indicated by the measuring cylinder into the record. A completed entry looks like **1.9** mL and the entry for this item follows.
**8** mL
